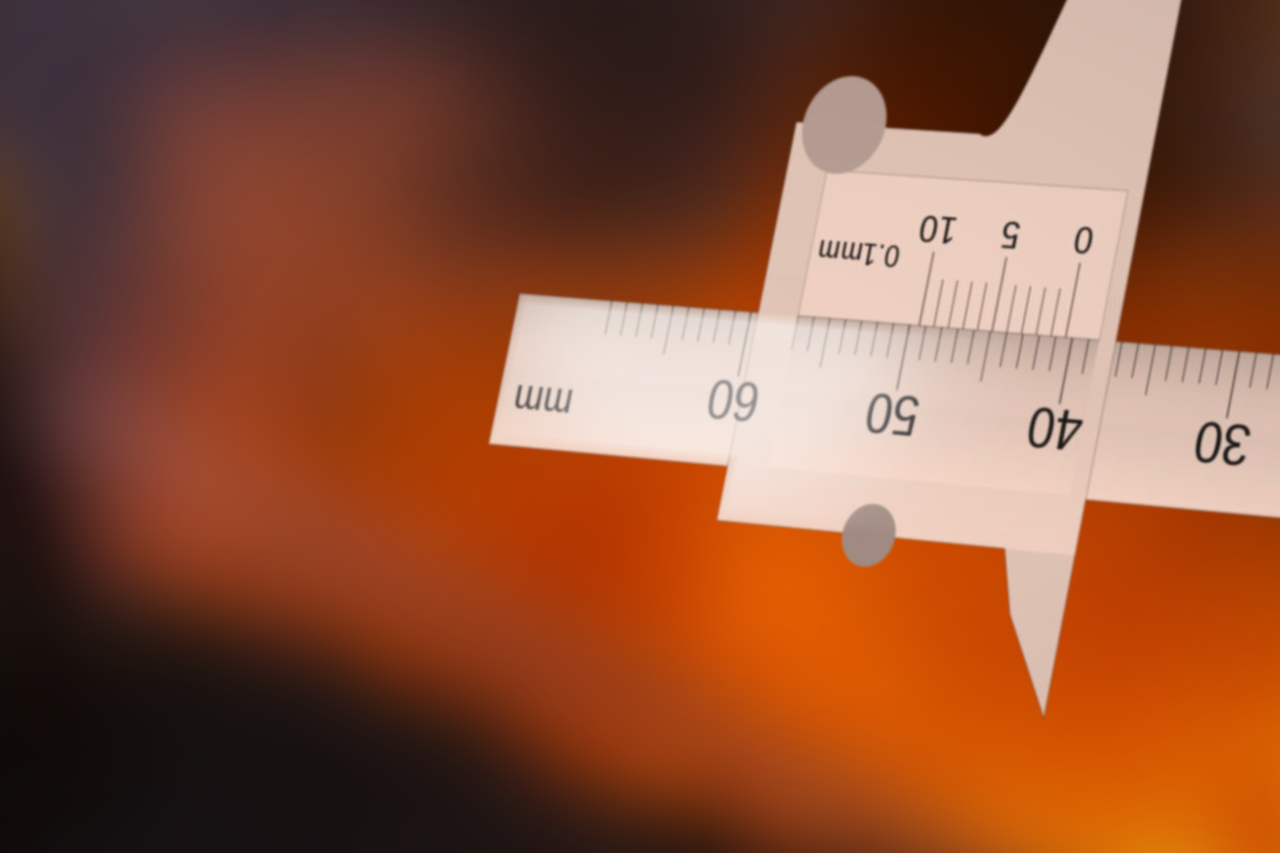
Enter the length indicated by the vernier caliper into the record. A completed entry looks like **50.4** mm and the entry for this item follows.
**40.4** mm
